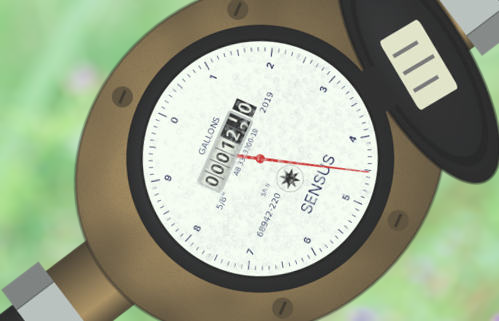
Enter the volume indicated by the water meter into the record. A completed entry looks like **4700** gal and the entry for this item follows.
**1214.5** gal
